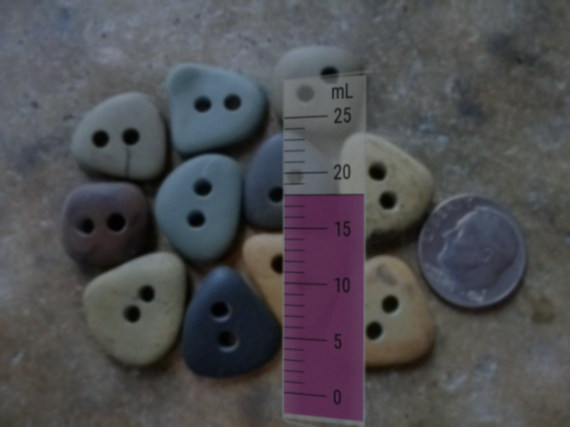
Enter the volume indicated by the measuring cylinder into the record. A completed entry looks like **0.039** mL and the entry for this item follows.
**18** mL
